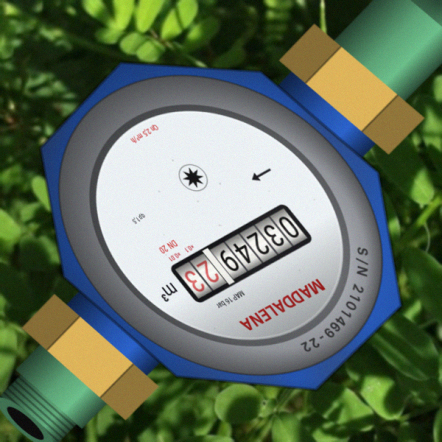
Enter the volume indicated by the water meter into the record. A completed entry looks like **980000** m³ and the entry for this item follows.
**3249.23** m³
